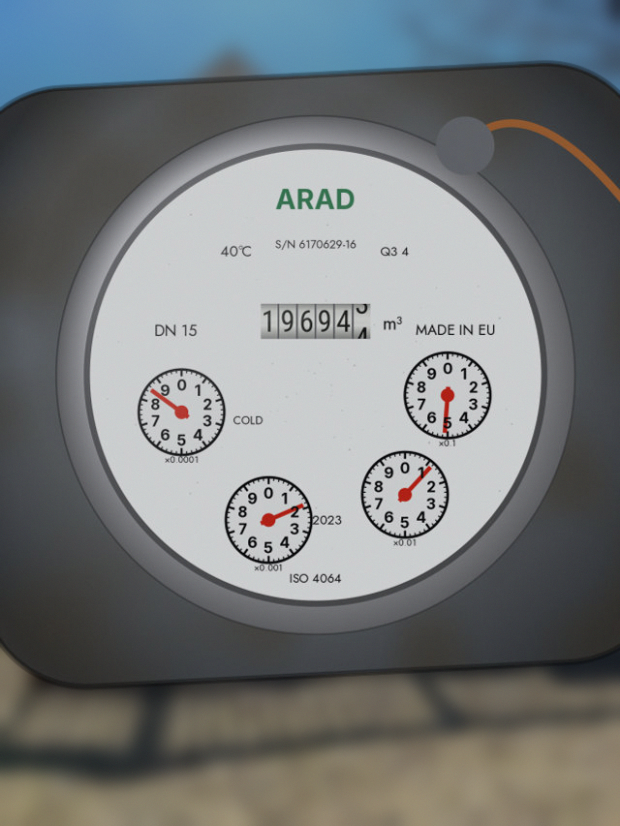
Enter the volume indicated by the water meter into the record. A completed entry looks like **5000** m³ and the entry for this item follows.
**196943.5118** m³
